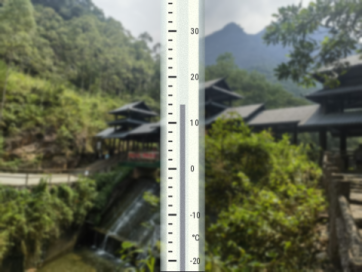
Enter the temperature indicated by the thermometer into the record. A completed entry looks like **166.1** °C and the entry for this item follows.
**14** °C
